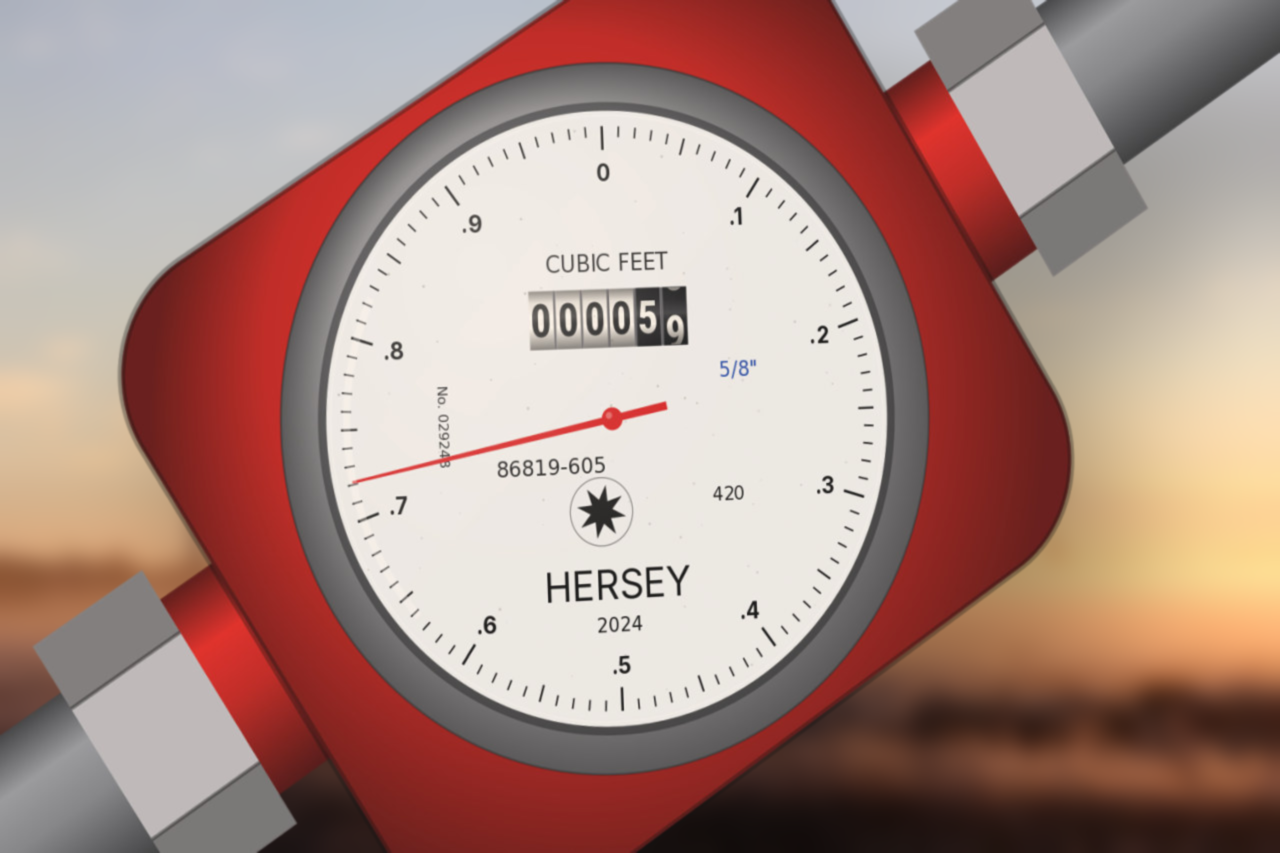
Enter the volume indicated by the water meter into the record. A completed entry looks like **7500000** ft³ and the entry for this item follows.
**58.72** ft³
